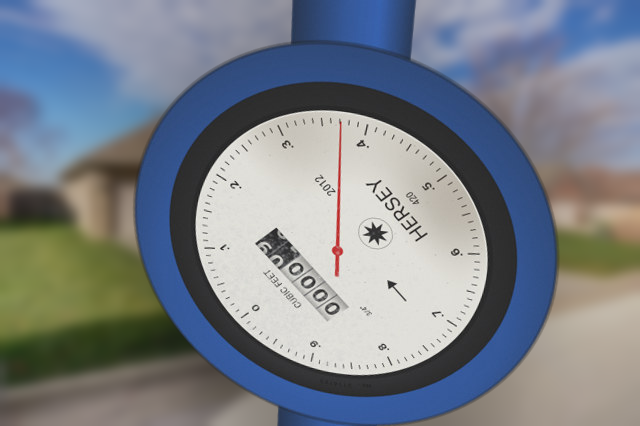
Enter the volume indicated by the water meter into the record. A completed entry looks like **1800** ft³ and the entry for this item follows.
**9.37** ft³
